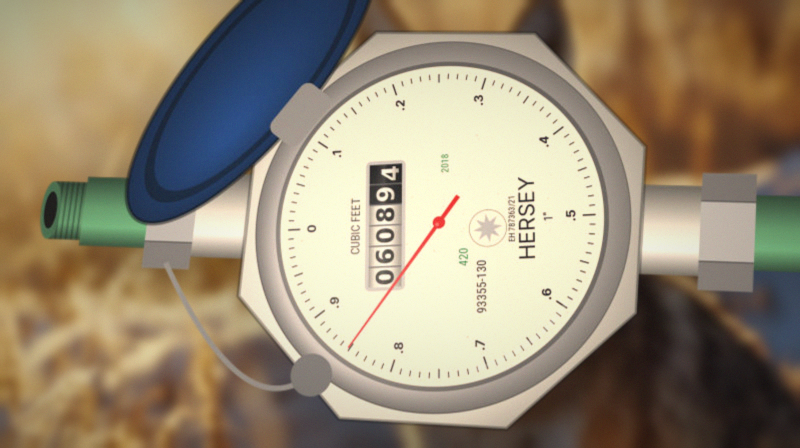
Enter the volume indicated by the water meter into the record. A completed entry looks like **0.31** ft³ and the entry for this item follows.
**60893.85** ft³
